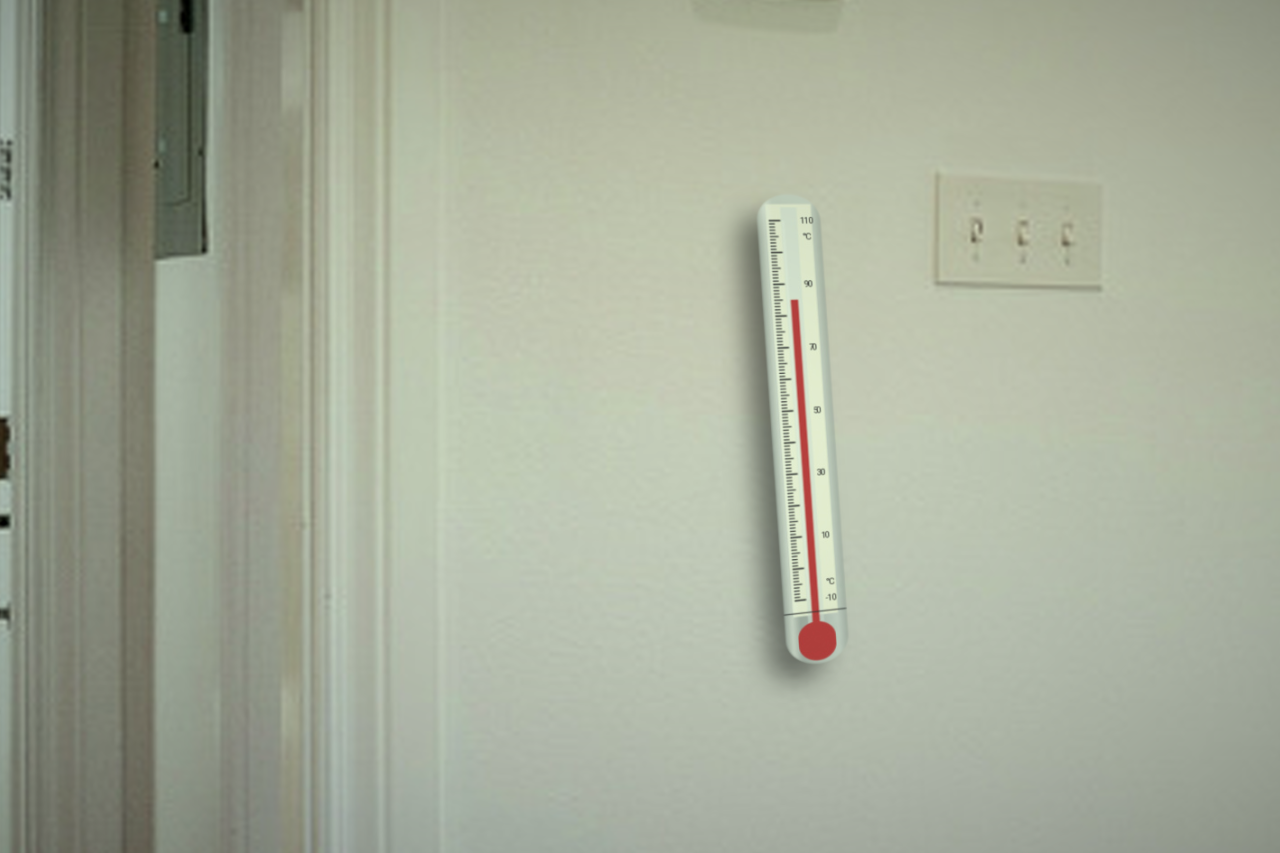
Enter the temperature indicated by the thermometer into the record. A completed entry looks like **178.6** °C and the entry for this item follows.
**85** °C
